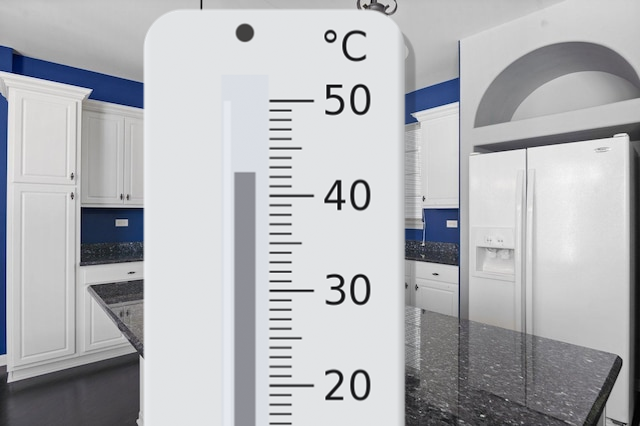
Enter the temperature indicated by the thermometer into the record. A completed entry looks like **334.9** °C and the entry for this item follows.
**42.5** °C
